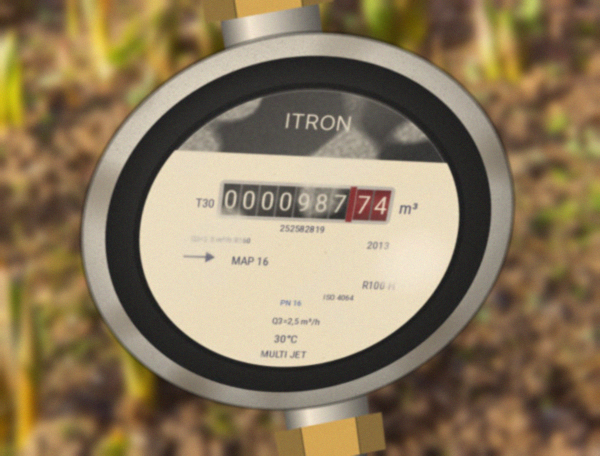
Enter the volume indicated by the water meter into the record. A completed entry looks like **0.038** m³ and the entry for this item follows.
**987.74** m³
